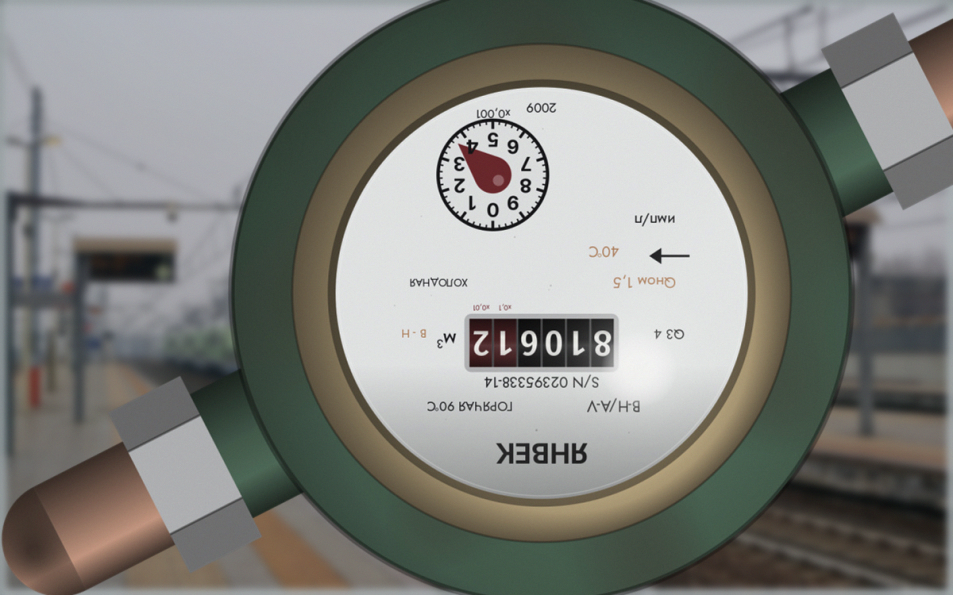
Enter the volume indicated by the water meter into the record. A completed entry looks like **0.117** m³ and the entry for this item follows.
**8106.123** m³
